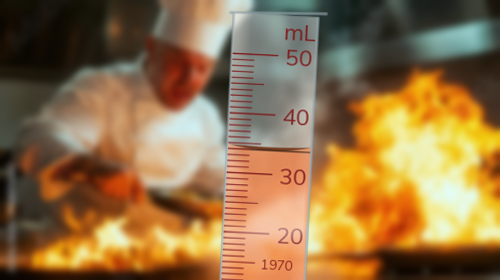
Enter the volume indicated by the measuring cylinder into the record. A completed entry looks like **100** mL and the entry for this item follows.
**34** mL
